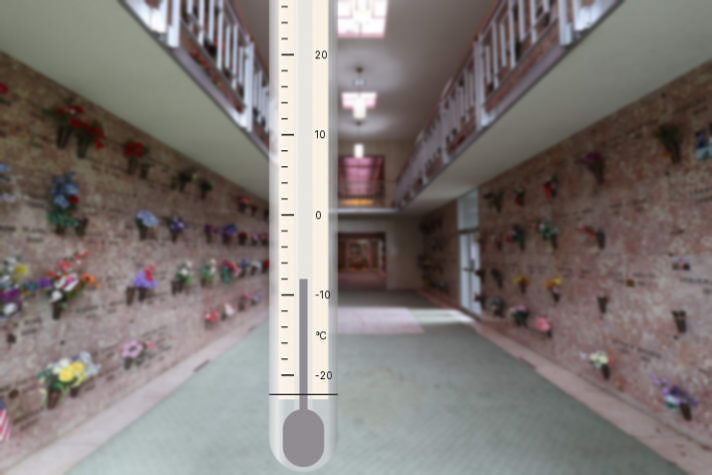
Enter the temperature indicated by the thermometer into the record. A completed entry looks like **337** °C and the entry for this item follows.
**-8** °C
